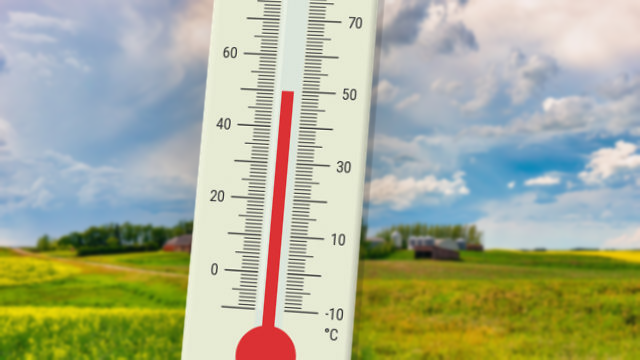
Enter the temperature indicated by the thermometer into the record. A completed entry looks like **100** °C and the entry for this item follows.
**50** °C
